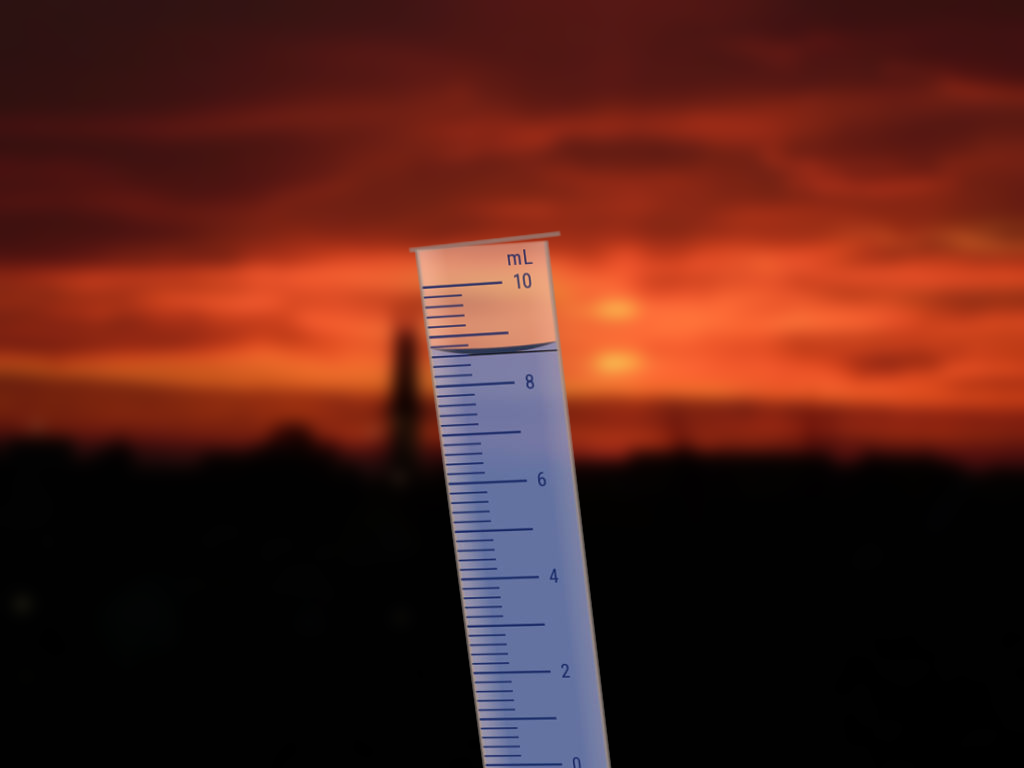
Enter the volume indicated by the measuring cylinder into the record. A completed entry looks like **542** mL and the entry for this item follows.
**8.6** mL
